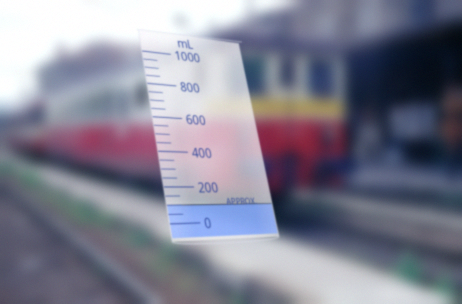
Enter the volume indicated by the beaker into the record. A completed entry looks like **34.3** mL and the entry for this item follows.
**100** mL
